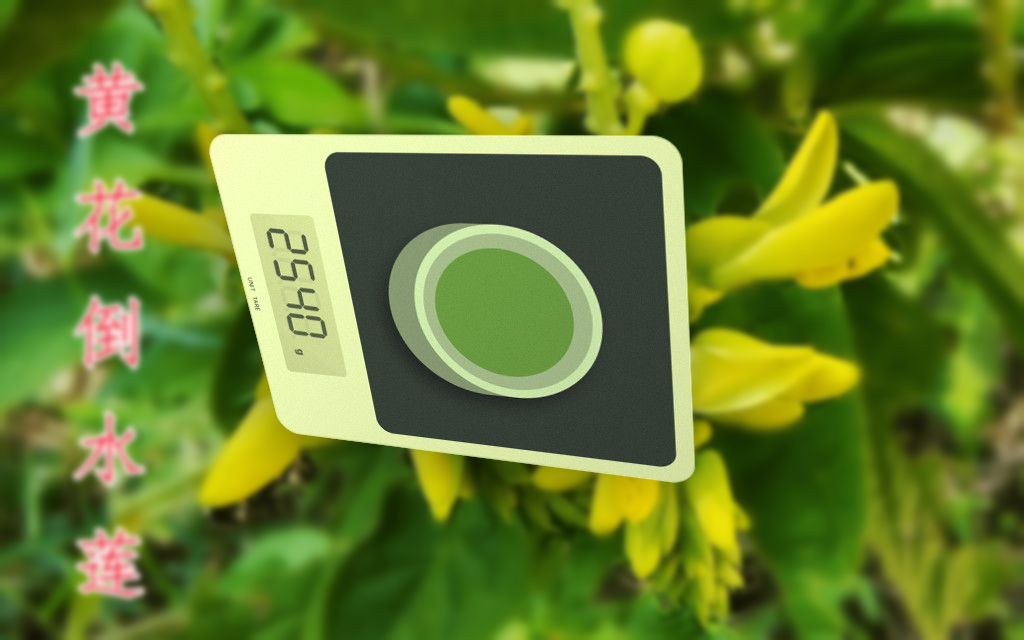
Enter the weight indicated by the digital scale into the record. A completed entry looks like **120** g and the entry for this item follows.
**2540** g
